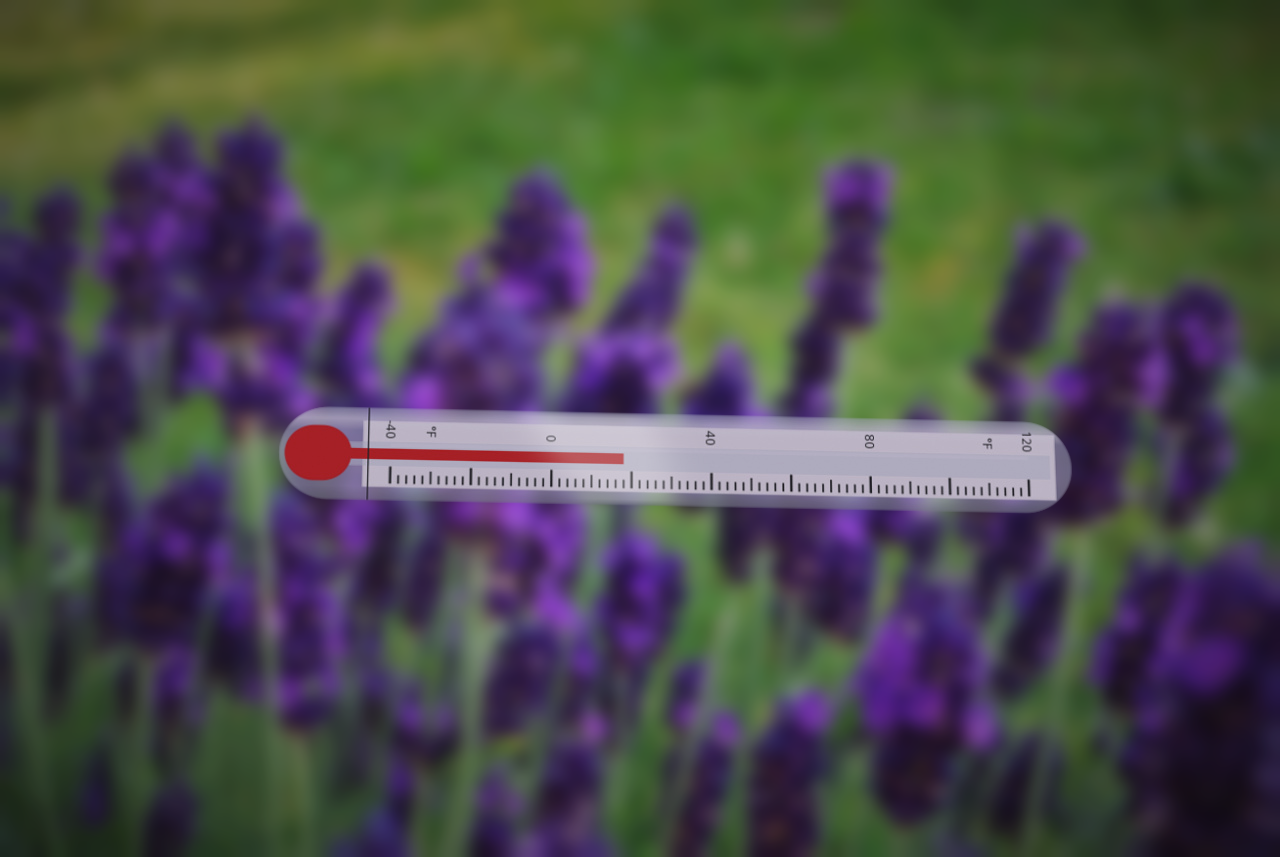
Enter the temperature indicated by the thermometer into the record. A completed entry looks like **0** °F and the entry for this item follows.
**18** °F
